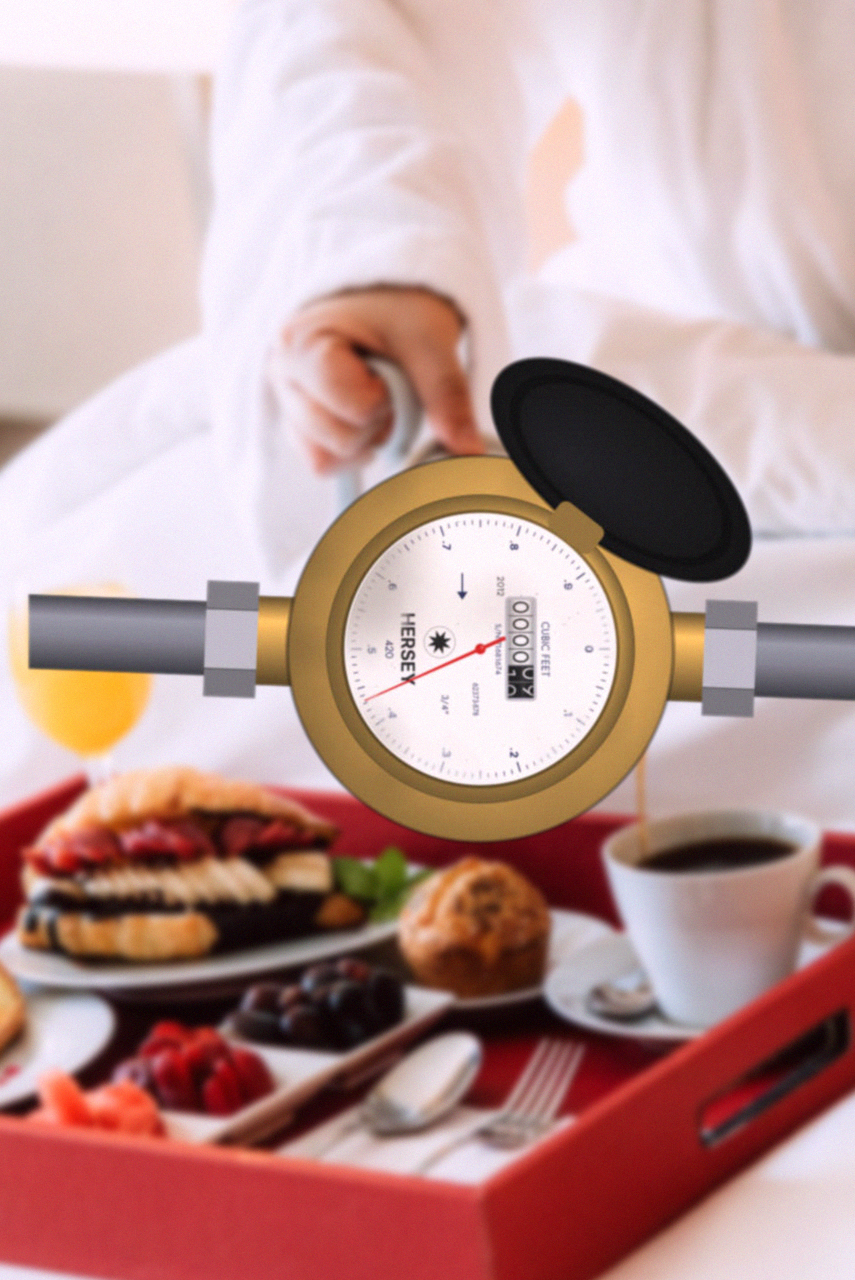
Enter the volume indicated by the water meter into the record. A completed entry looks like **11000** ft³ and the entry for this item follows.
**9.43** ft³
